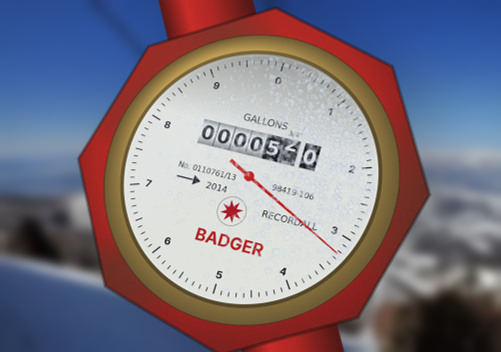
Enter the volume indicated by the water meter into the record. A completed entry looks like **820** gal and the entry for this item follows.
**523.2** gal
